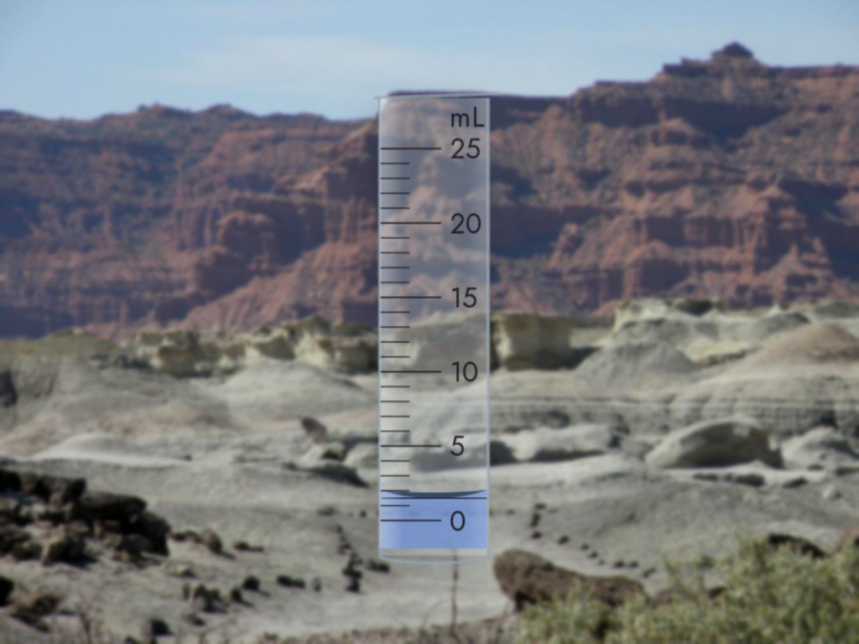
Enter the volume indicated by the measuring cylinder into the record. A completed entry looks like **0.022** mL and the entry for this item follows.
**1.5** mL
